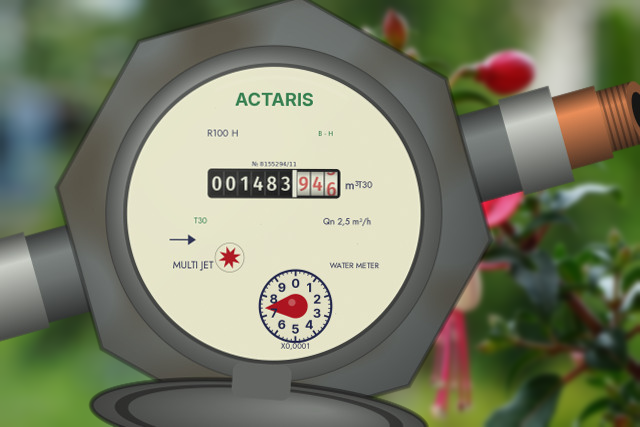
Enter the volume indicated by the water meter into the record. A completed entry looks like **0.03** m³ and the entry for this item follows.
**1483.9457** m³
